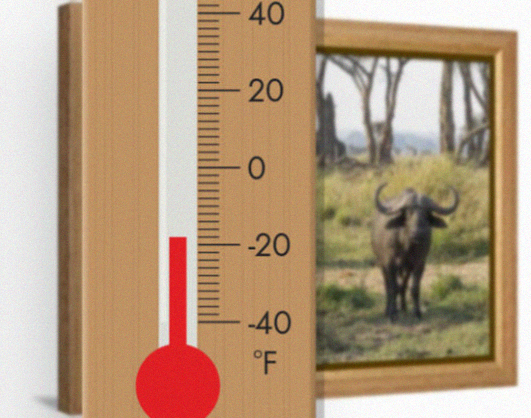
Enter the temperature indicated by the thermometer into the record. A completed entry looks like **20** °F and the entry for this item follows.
**-18** °F
